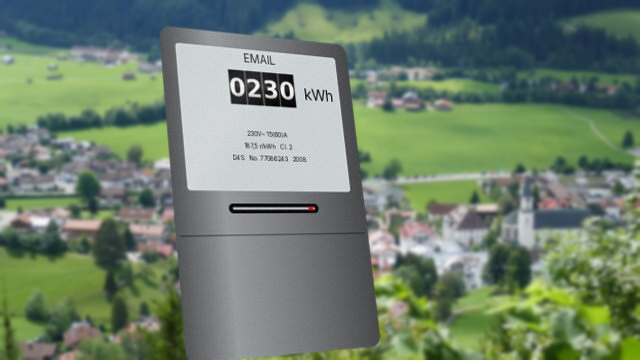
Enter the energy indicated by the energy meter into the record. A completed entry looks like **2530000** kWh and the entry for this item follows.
**230** kWh
